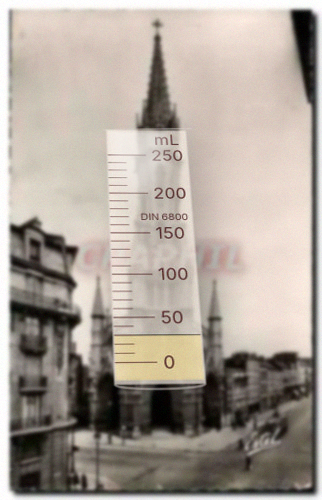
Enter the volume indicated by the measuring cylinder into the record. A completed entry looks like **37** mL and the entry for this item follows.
**30** mL
